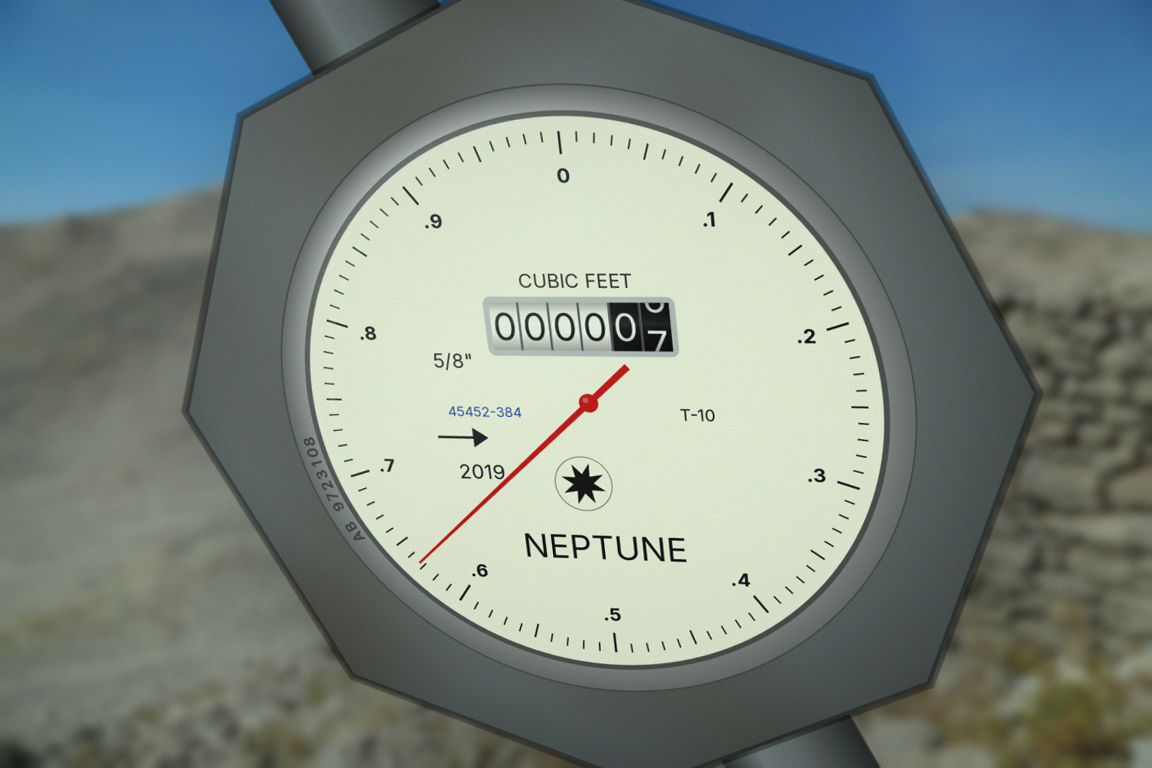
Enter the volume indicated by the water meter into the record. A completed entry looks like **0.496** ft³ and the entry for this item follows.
**6.63** ft³
